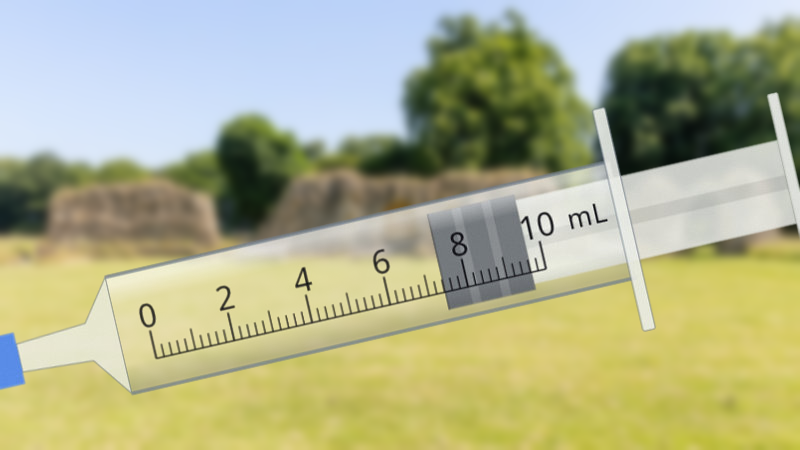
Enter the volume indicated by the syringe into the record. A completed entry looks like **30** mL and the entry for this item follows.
**7.4** mL
